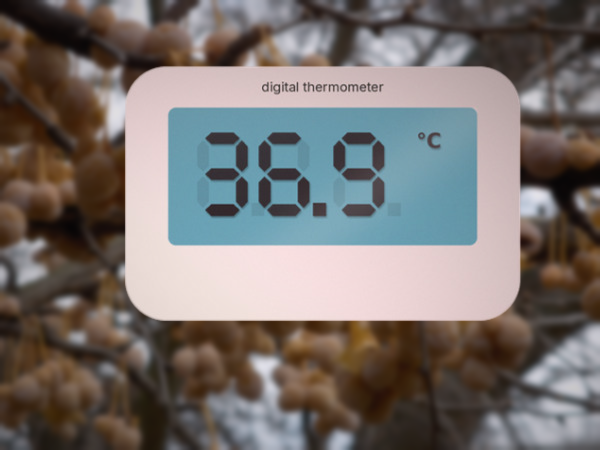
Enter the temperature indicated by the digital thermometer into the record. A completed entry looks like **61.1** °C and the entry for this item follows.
**36.9** °C
